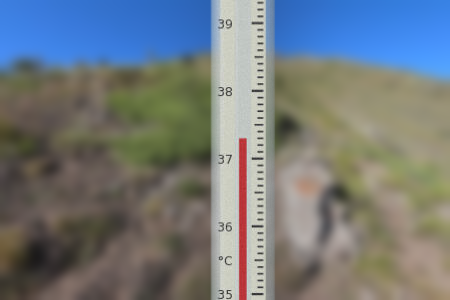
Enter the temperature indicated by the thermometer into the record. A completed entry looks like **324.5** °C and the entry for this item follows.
**37.3** °C
